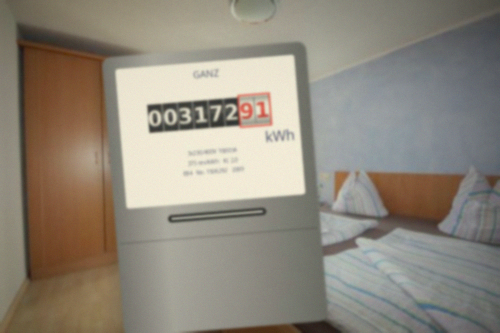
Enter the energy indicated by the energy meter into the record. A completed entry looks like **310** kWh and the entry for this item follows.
**3172.91** kWh
